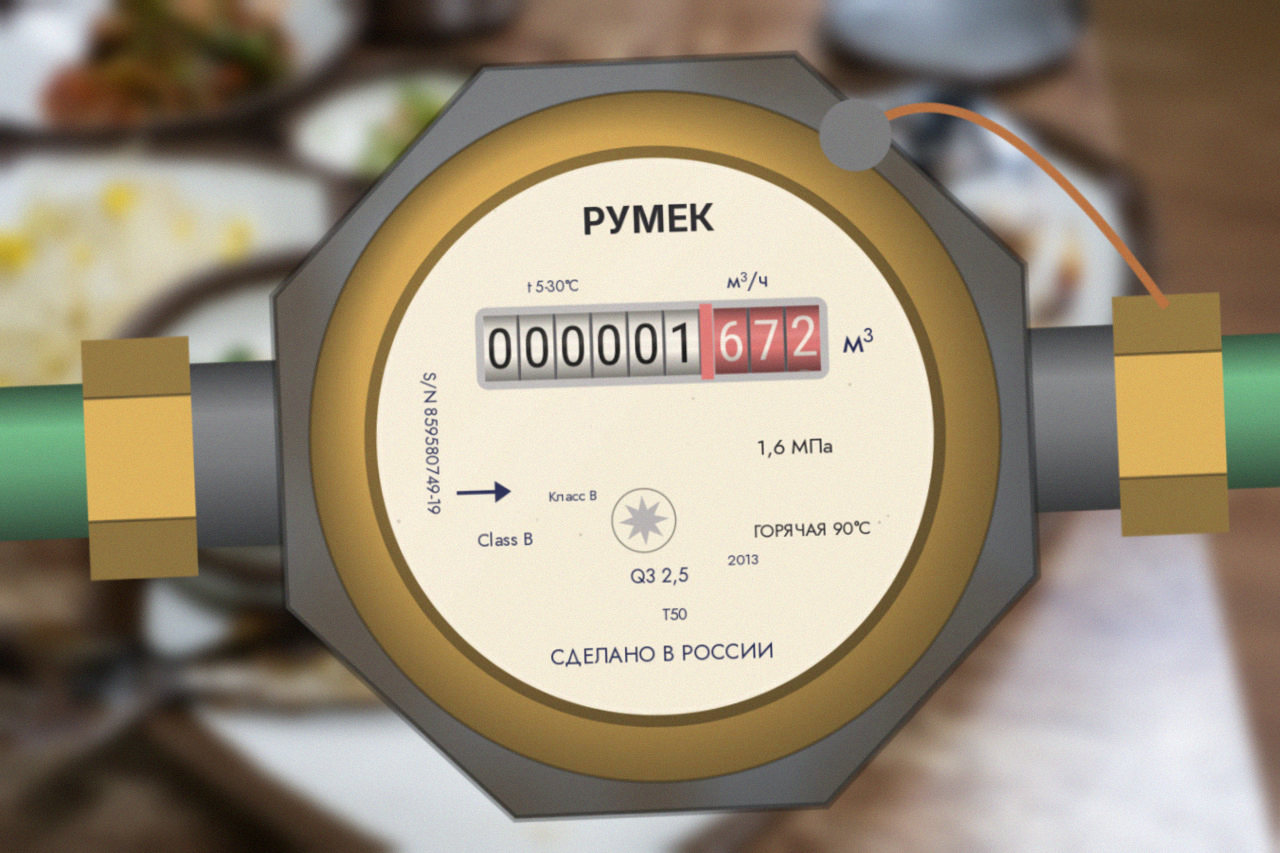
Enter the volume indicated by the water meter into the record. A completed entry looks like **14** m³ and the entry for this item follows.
**1.672** m³
